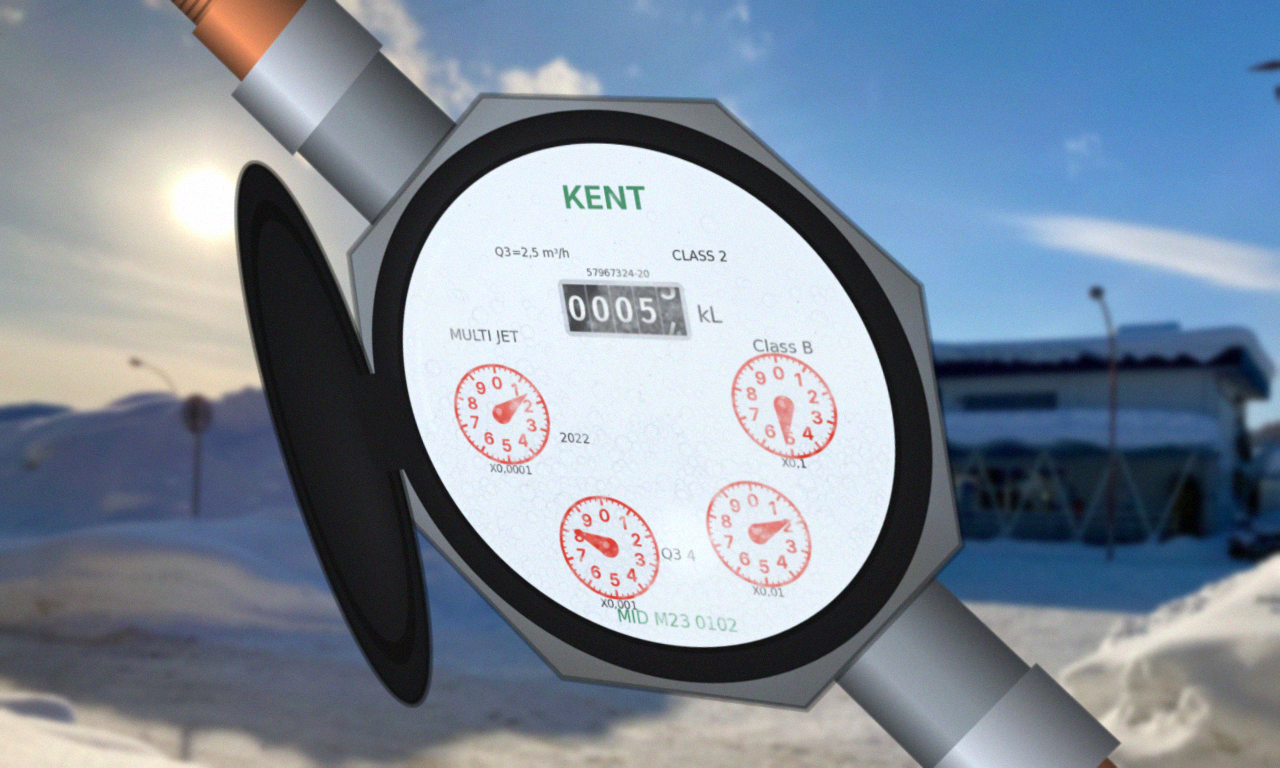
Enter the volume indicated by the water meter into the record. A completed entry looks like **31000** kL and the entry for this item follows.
**53.5181** kL
